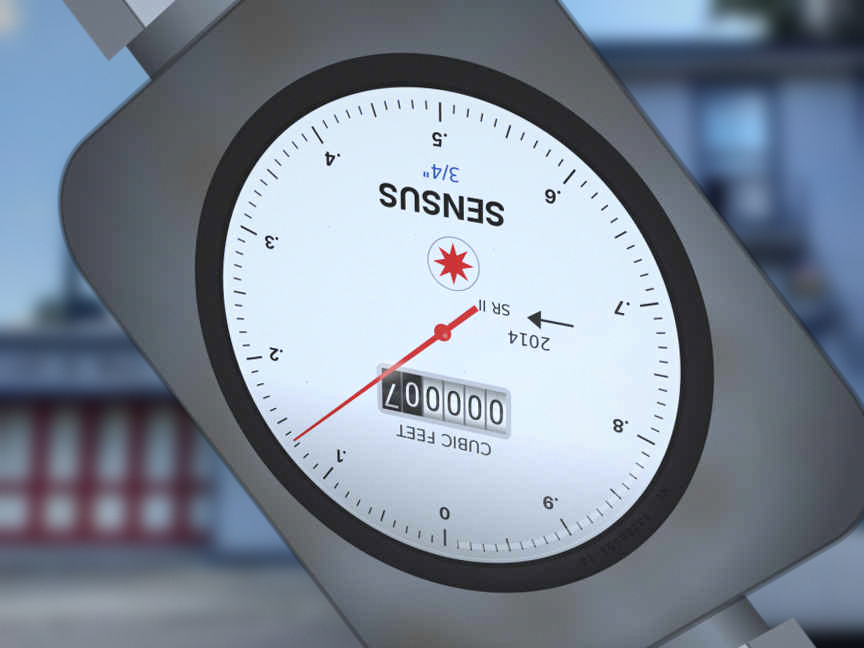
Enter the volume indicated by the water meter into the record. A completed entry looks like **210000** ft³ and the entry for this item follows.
**7.13** ft³
